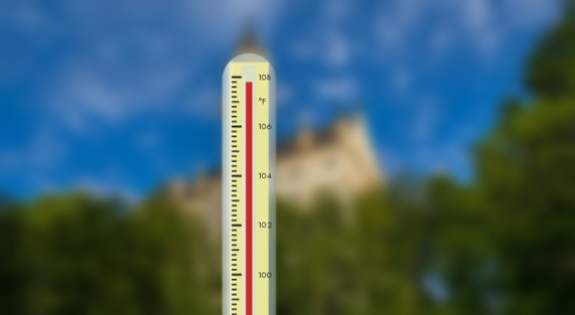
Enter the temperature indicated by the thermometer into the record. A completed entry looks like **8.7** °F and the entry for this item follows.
**107.8** °F
